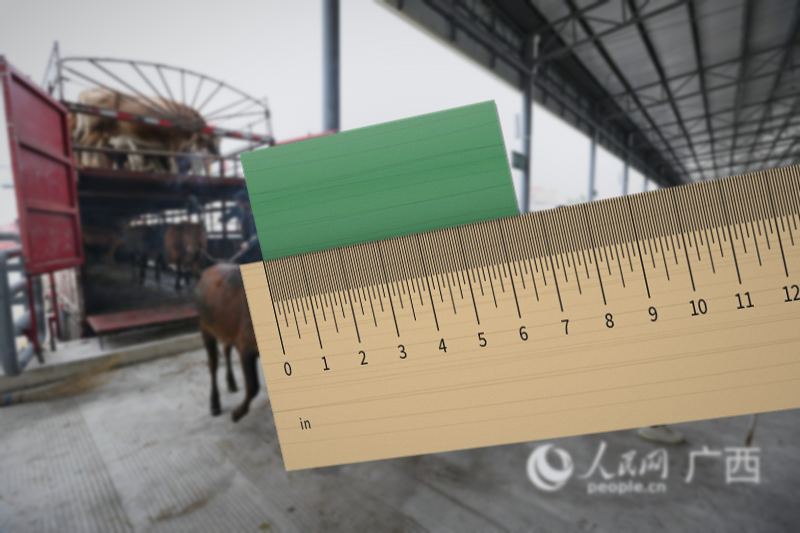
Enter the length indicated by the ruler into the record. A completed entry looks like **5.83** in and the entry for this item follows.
**6.5** in
